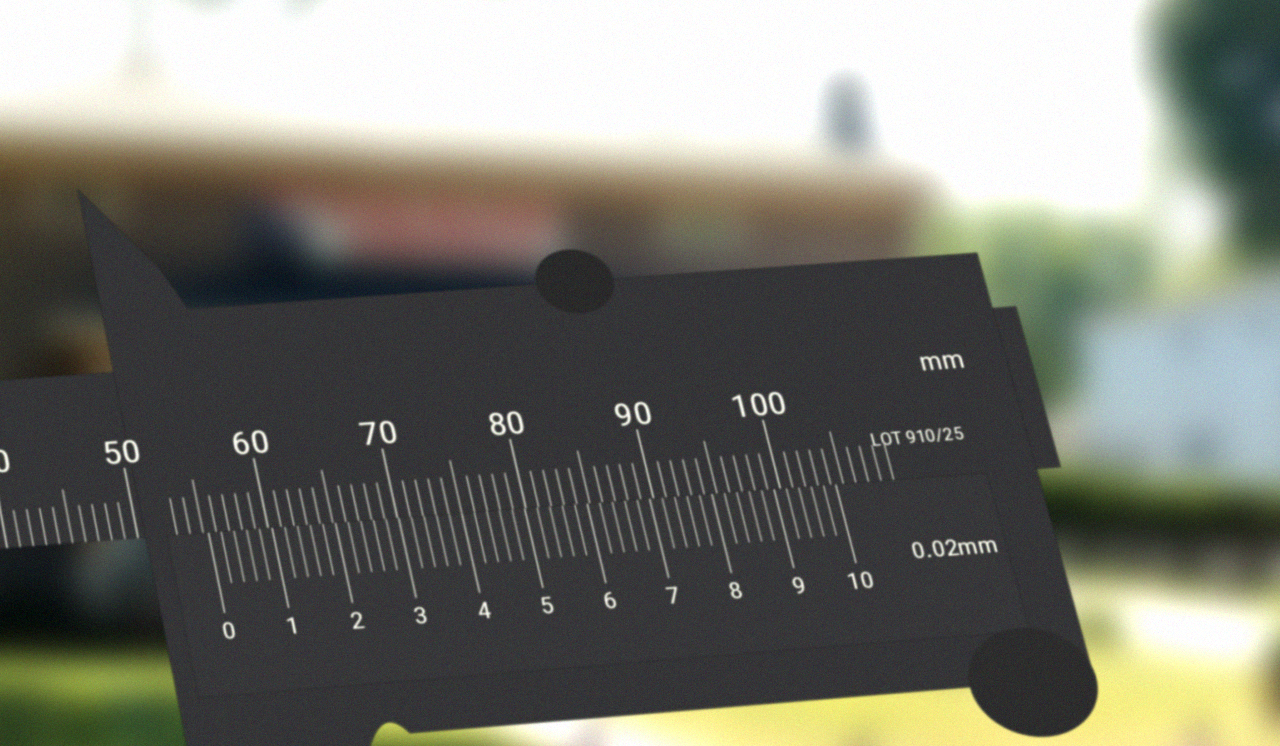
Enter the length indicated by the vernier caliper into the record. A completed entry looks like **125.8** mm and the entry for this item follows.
**55.4** mm
